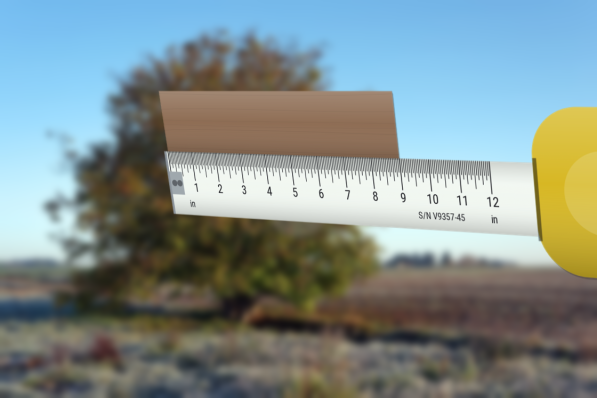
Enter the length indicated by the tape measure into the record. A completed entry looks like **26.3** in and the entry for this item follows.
**9** in
